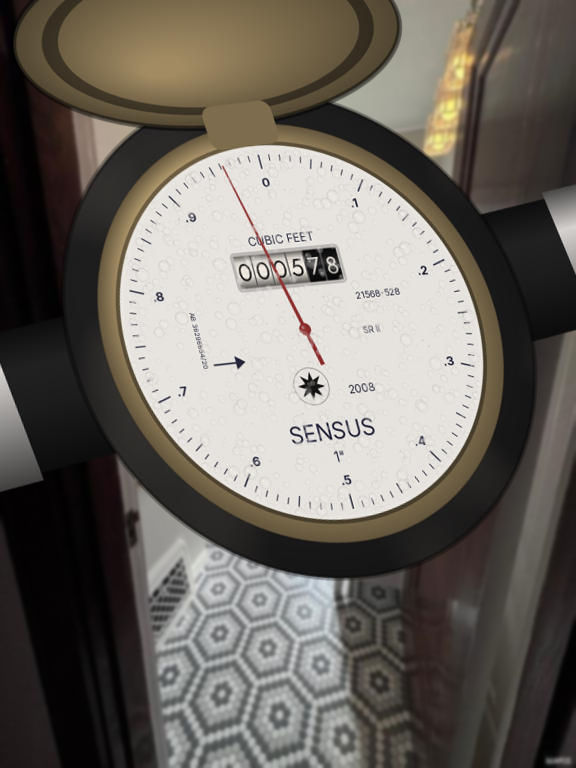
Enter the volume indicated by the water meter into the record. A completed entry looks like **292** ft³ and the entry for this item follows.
**577.96** ft³
